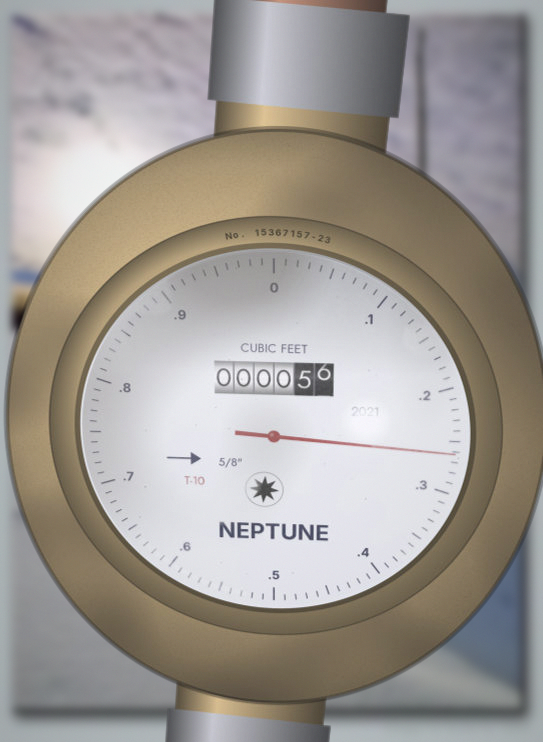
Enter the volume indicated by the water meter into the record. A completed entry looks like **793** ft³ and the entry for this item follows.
**56.26** ft³
